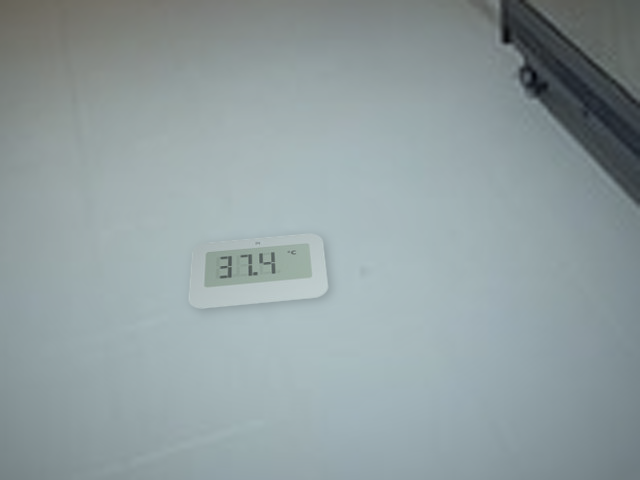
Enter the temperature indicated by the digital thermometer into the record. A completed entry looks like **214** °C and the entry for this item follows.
**37.4** °C
